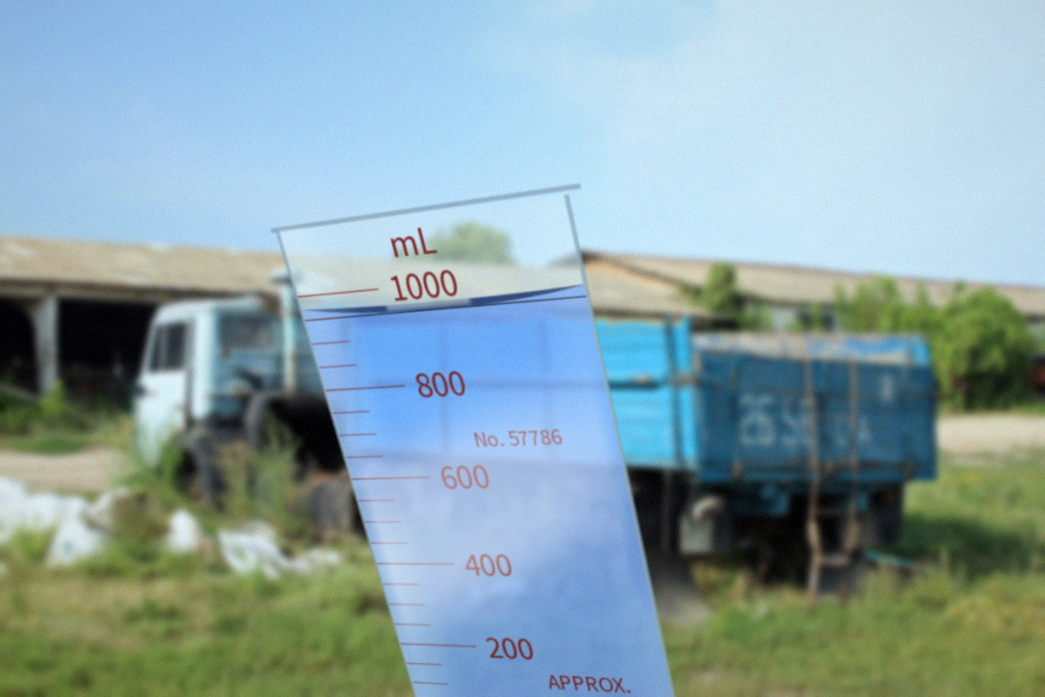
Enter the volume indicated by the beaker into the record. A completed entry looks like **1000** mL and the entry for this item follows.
**950** mL
